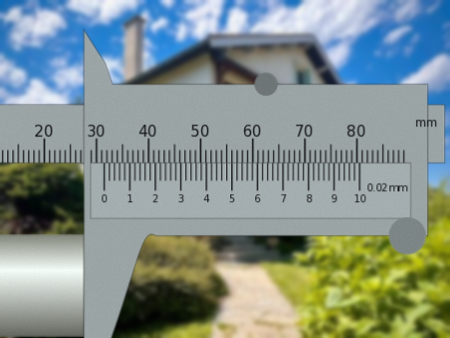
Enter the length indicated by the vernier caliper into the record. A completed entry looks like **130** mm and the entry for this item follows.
**31.5** mm
